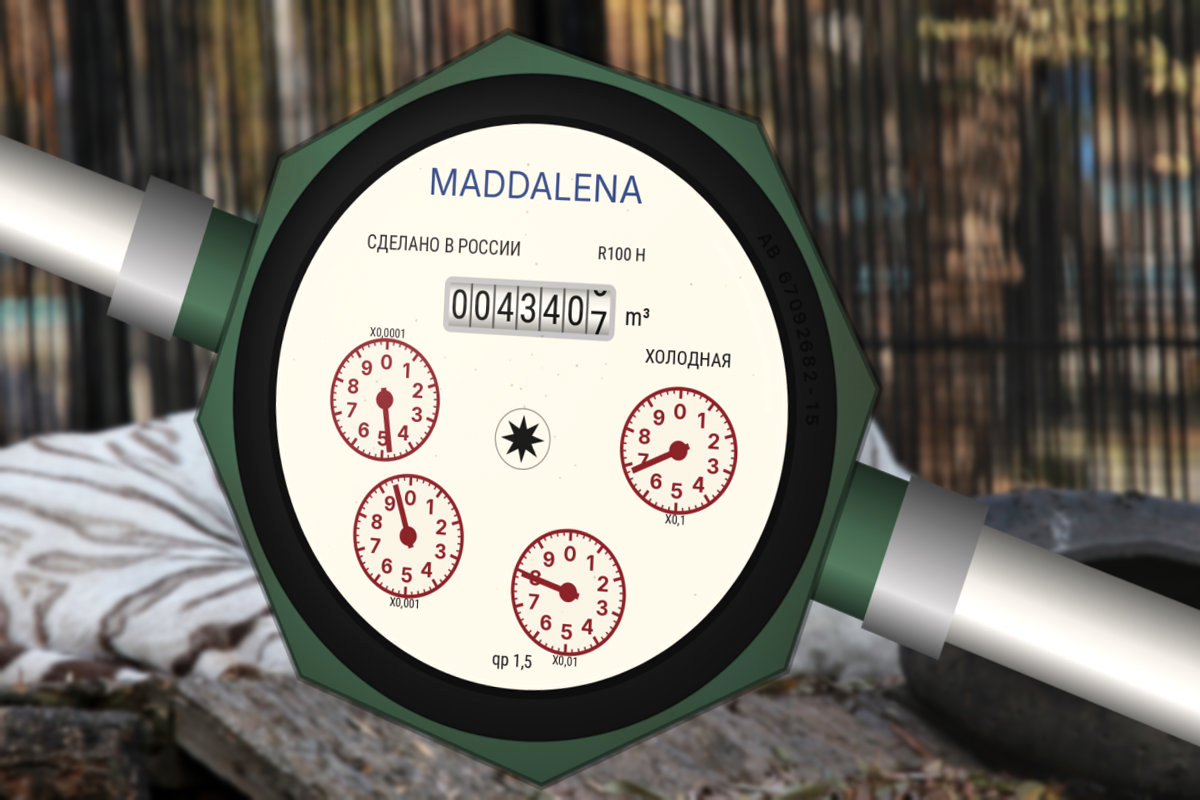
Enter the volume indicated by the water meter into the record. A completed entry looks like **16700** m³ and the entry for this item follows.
**43406.6794** m³
